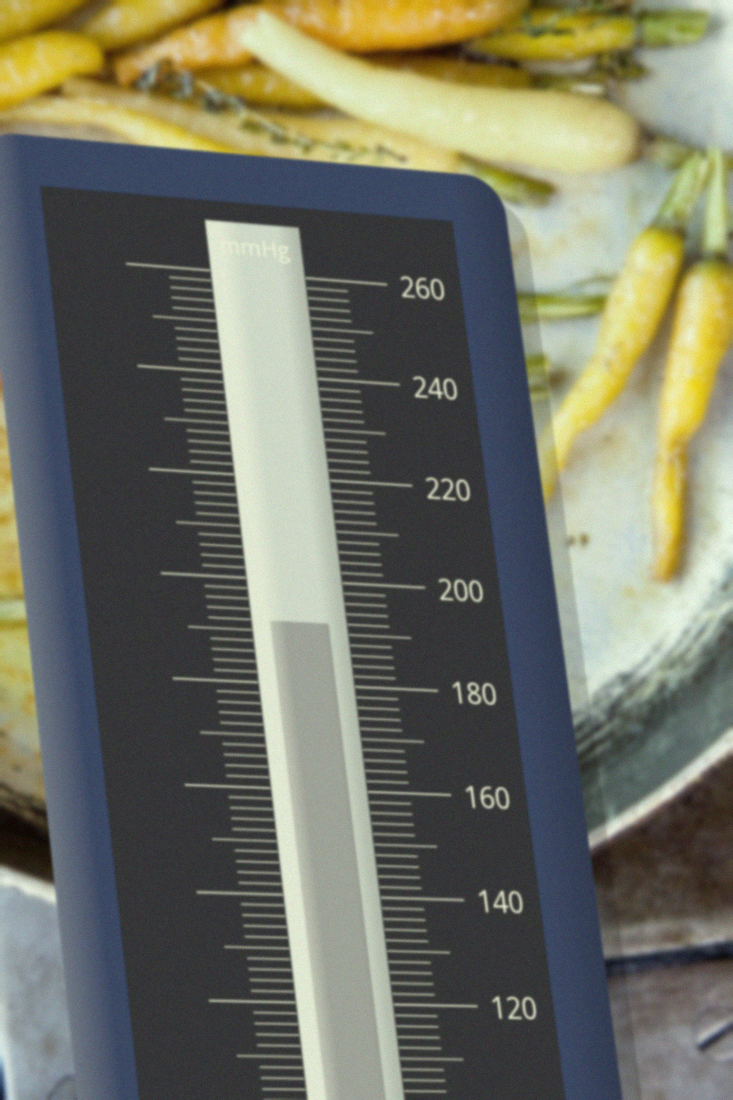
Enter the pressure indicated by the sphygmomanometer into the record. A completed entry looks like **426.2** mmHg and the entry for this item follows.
**192** mmHg
